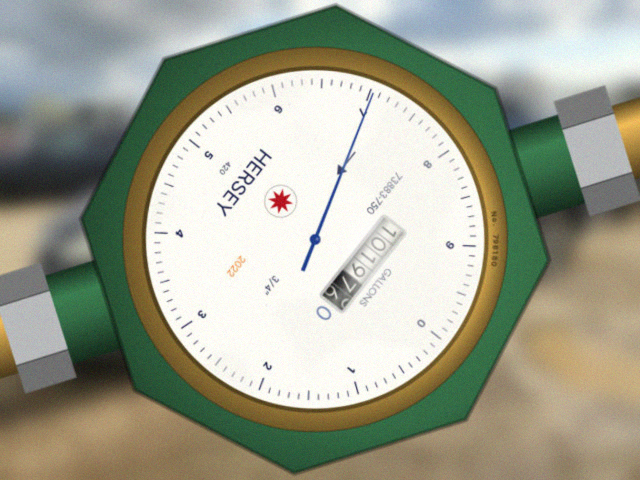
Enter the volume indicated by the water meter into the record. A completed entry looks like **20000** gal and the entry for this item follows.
**1019757.0** gal
